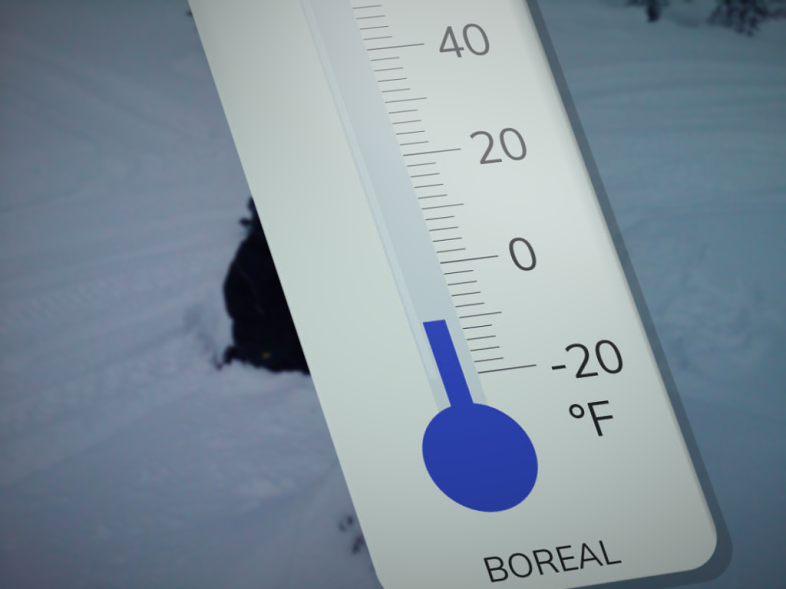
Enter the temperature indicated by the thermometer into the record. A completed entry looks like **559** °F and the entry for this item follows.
**-10** °F
